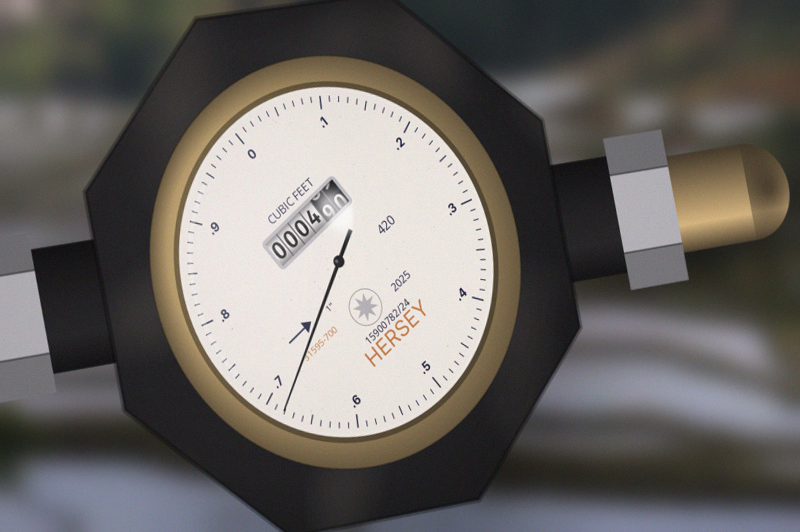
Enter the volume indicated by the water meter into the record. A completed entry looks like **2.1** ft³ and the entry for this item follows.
**489.68** ft³
